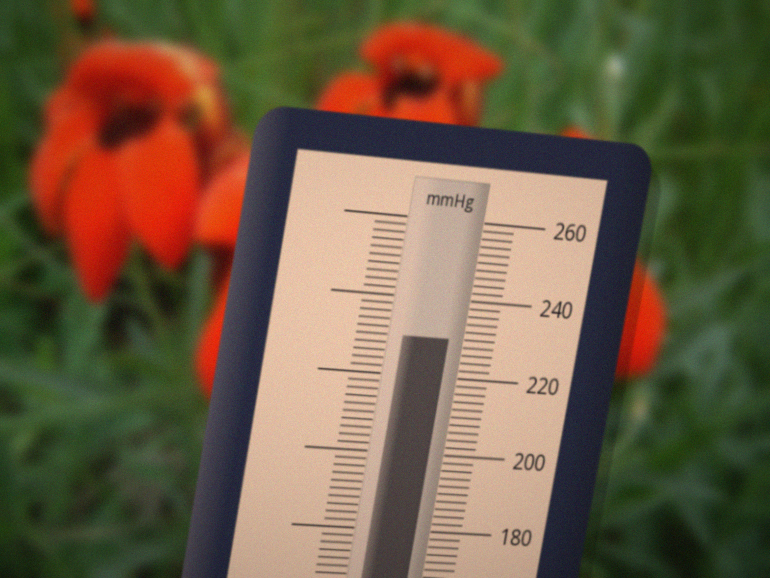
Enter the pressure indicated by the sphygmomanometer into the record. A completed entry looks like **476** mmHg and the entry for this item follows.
**230** mmHg
